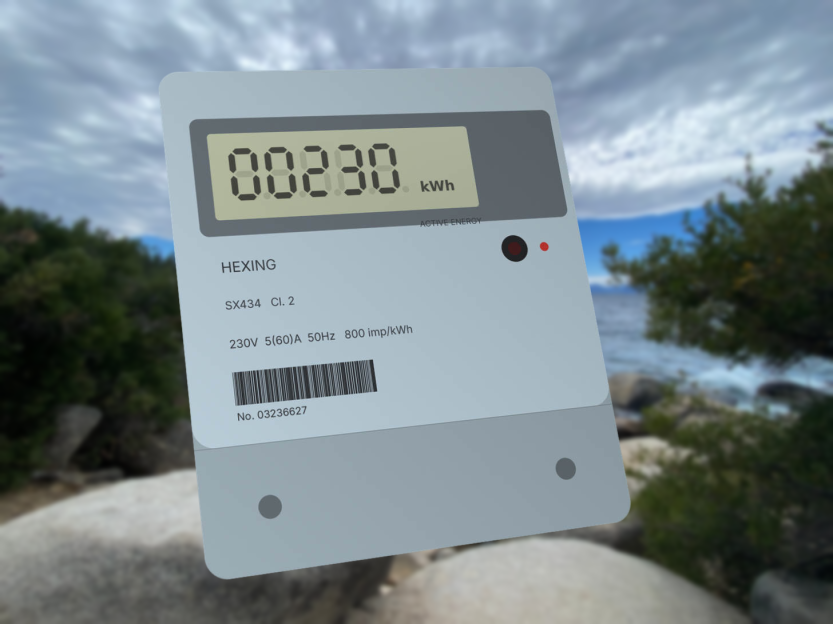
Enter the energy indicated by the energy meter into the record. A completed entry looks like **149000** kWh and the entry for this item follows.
**230** kWh
